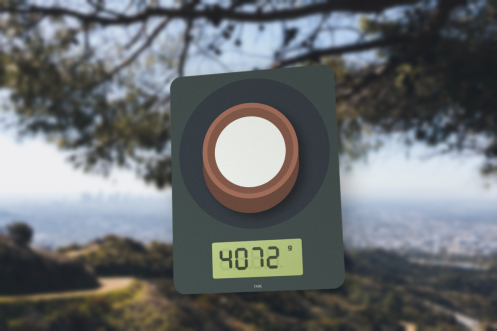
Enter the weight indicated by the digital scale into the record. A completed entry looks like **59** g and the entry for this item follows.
**4072** g
